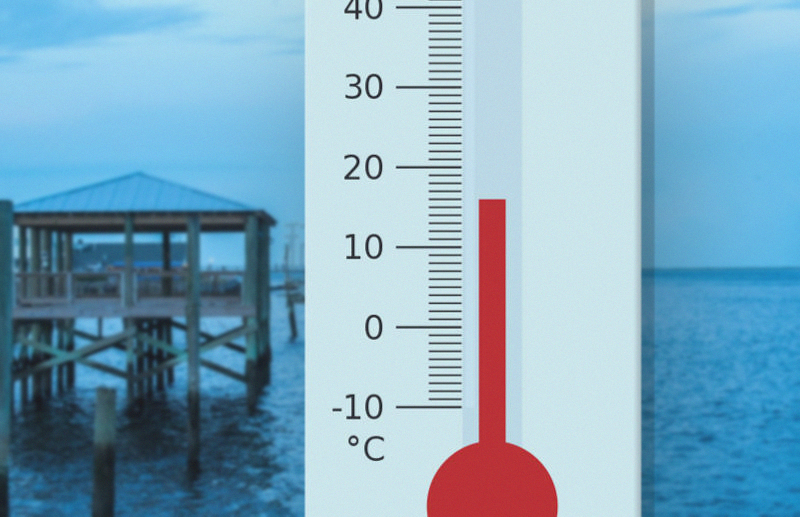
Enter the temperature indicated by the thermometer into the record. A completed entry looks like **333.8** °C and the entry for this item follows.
**16** °C
